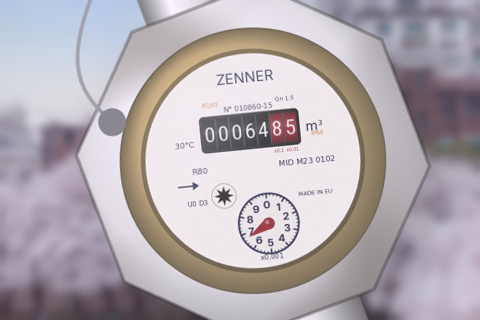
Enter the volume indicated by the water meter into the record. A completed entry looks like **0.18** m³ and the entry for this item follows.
**64.856** m³
